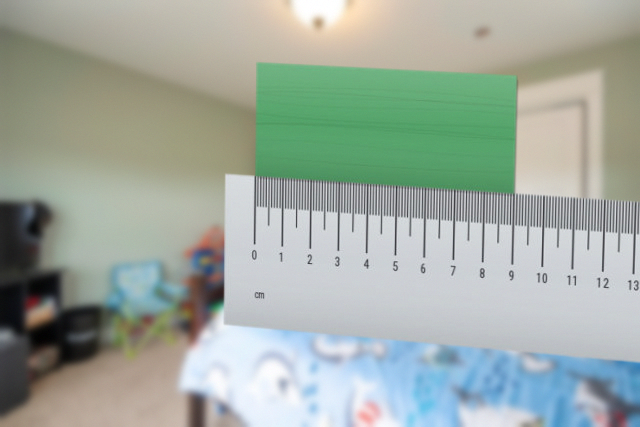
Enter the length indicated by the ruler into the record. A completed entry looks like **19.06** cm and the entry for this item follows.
**9** cm
